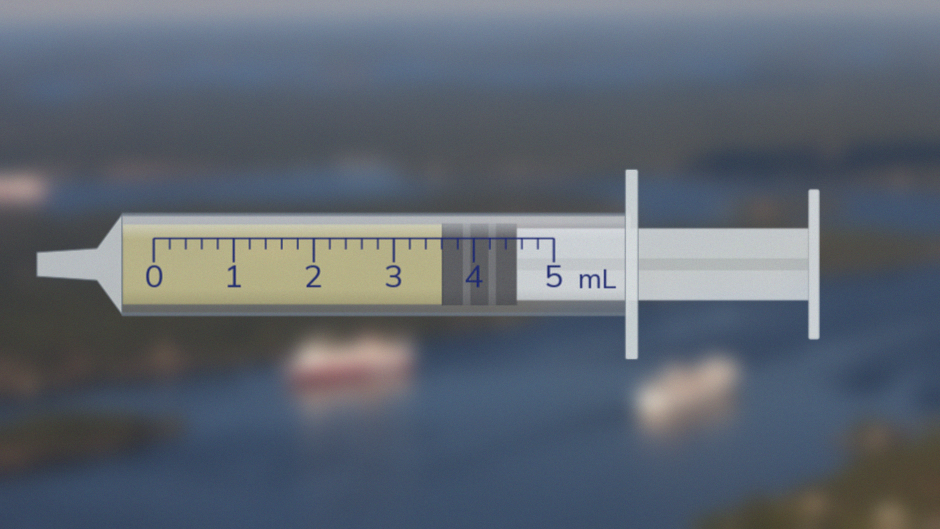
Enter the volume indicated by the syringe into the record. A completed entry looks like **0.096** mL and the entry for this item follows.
**3.6** mL
